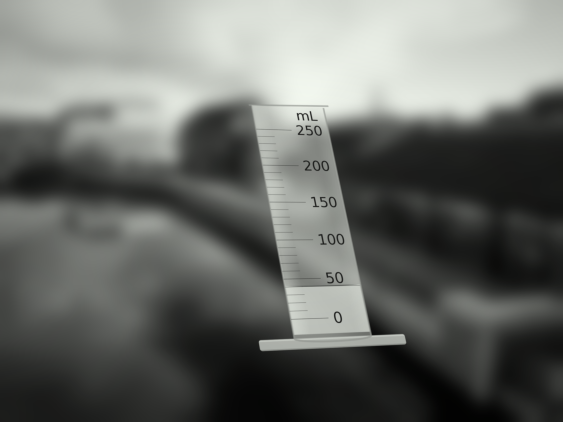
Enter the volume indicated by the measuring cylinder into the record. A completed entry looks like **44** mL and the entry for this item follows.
**40** mL
